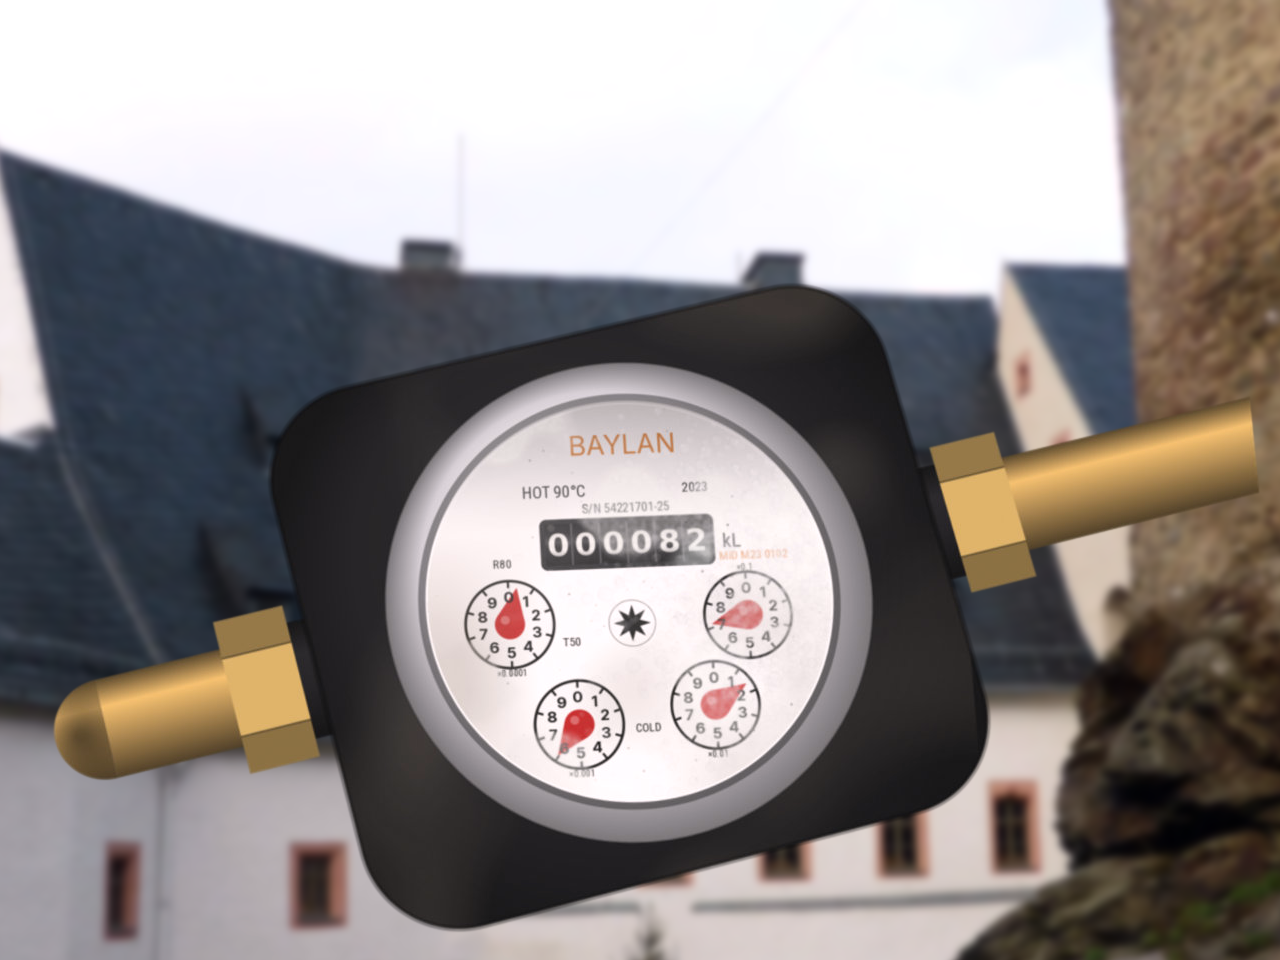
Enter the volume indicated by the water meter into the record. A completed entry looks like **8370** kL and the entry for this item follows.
**82.7160** kL
